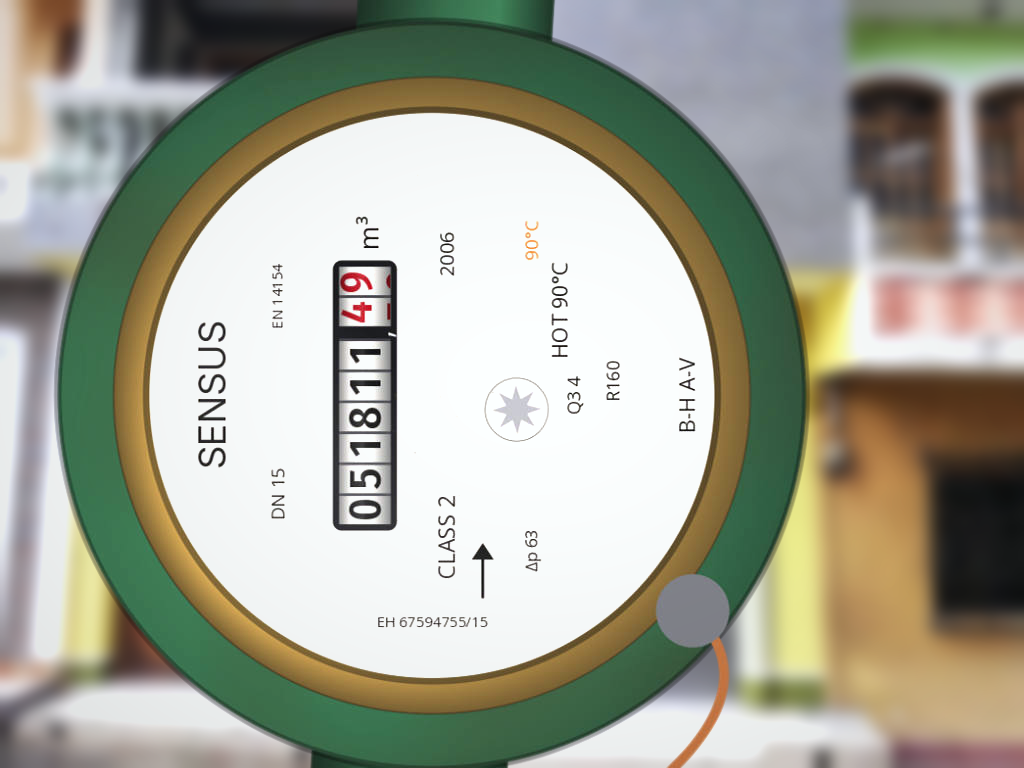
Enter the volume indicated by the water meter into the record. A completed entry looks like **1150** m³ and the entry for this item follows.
**51811.49** m³
